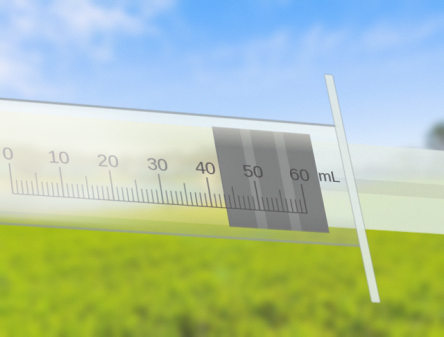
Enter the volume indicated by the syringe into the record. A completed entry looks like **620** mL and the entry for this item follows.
**43** mL
